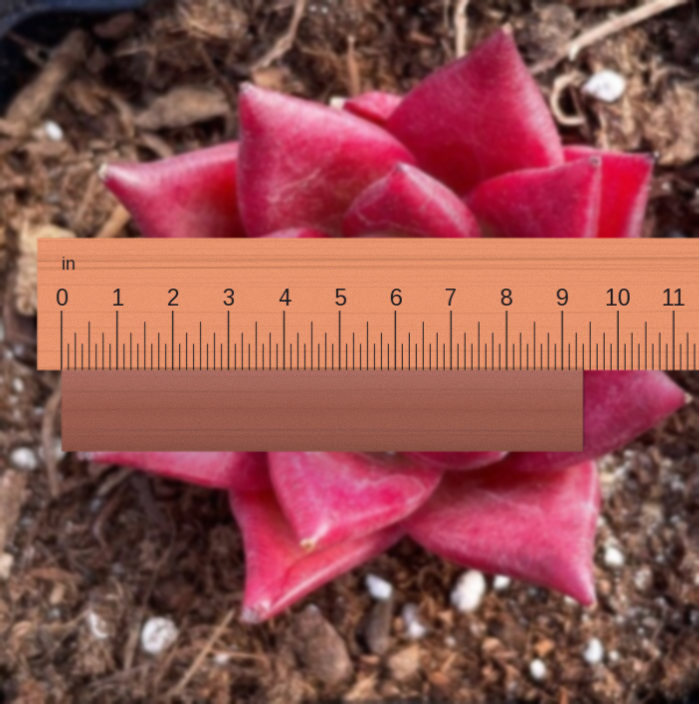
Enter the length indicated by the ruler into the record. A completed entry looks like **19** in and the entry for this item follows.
**9.375** in
